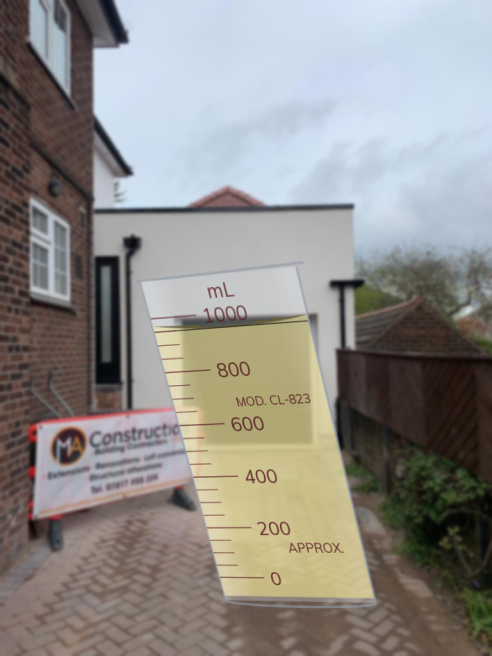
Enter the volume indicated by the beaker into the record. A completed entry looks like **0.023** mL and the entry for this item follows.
**950** mL
